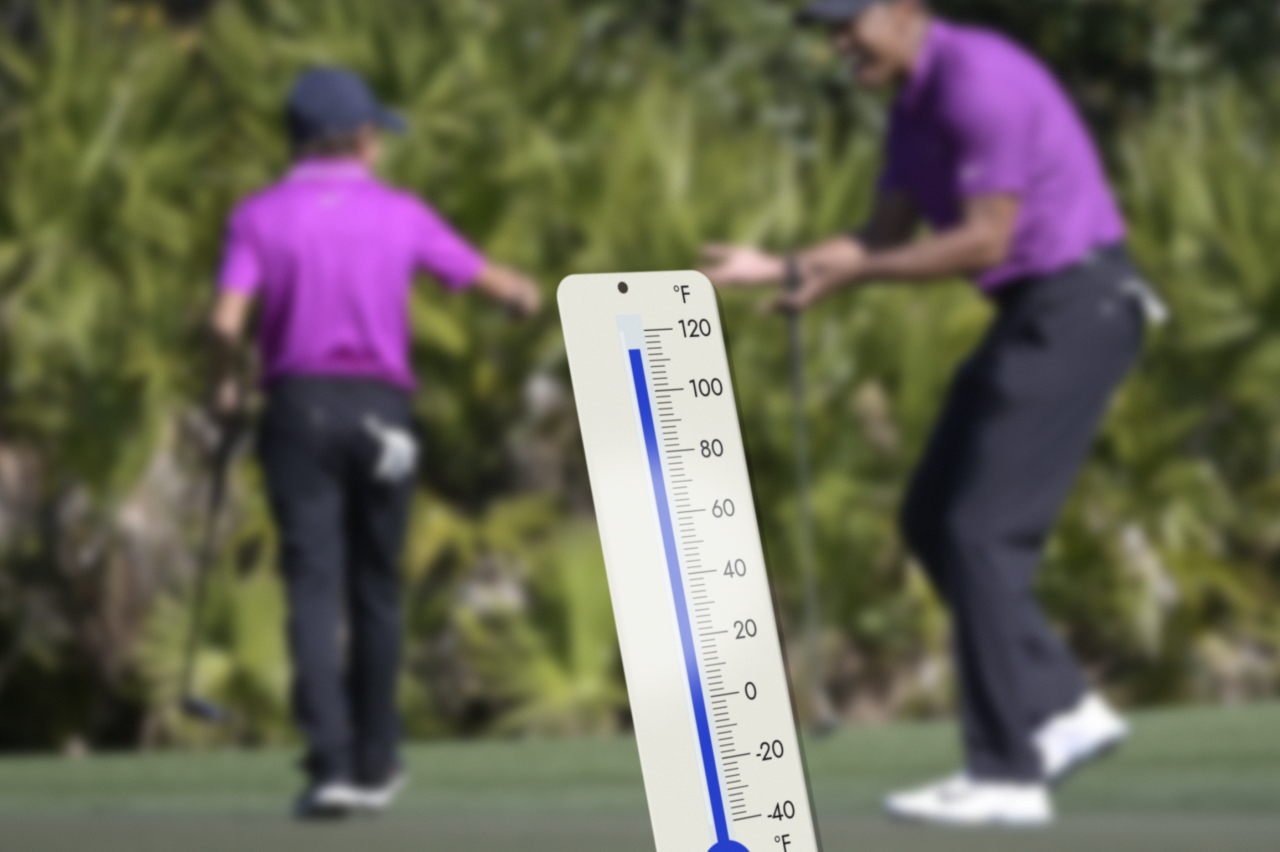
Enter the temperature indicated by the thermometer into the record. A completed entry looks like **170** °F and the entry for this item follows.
**114** °F
